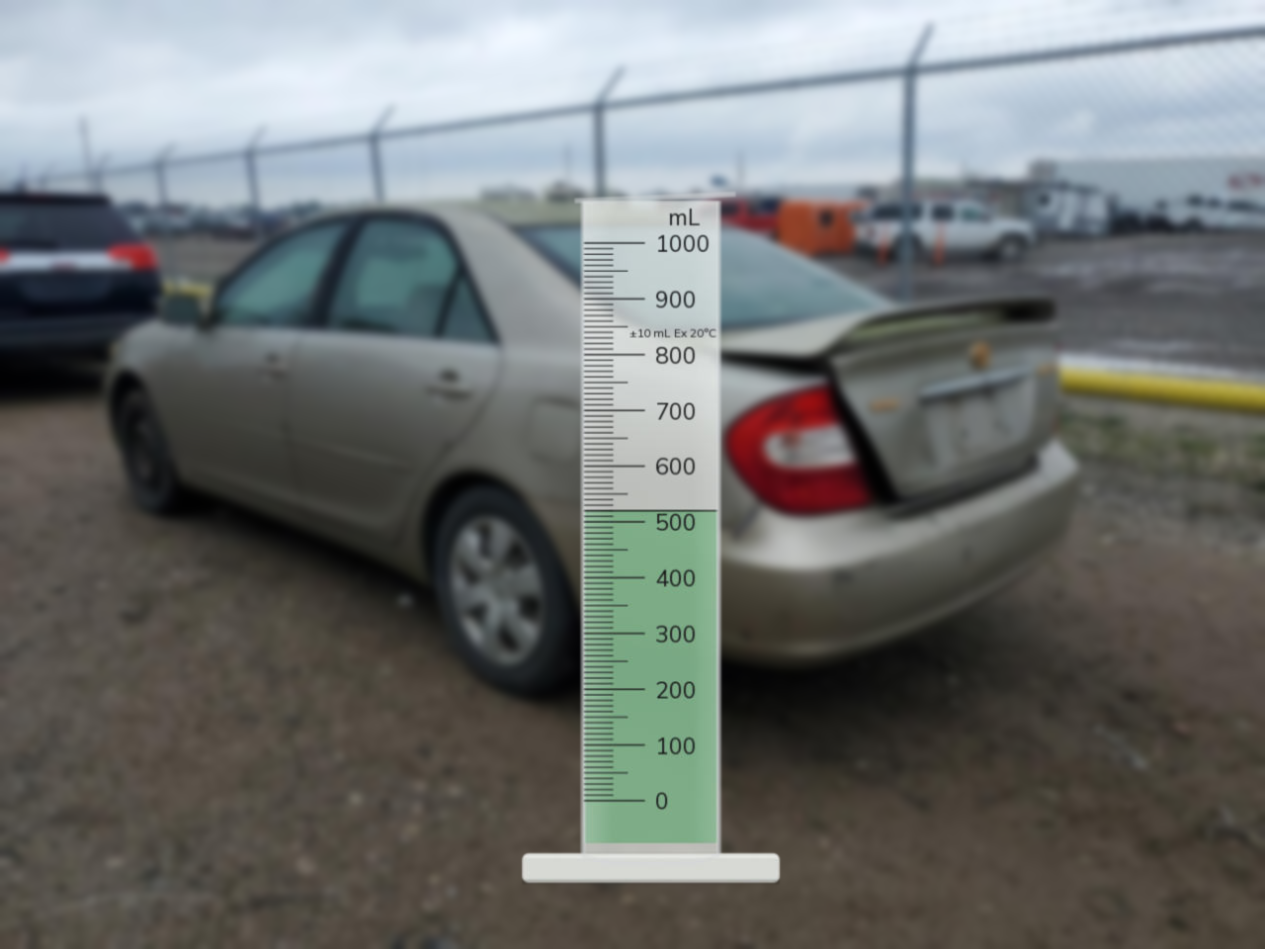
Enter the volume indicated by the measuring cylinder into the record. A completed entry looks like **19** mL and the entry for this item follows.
**520** mL
